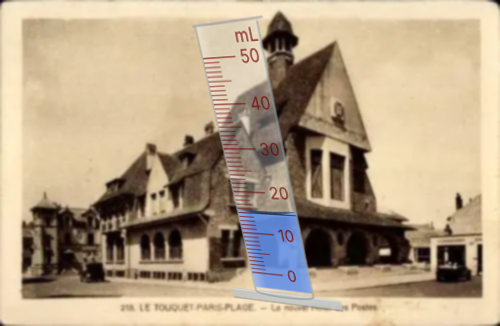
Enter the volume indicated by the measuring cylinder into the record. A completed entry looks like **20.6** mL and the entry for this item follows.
**15** mL
